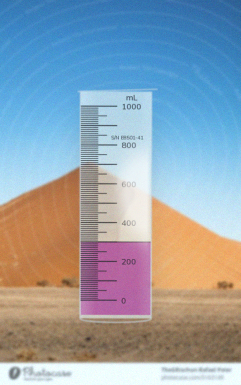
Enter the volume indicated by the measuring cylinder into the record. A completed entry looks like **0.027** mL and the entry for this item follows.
**300** mL
